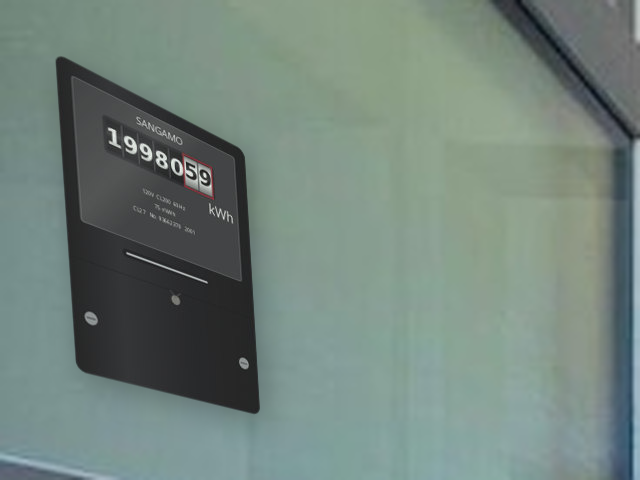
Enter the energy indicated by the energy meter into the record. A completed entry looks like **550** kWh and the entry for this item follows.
**19980.59** kWh
